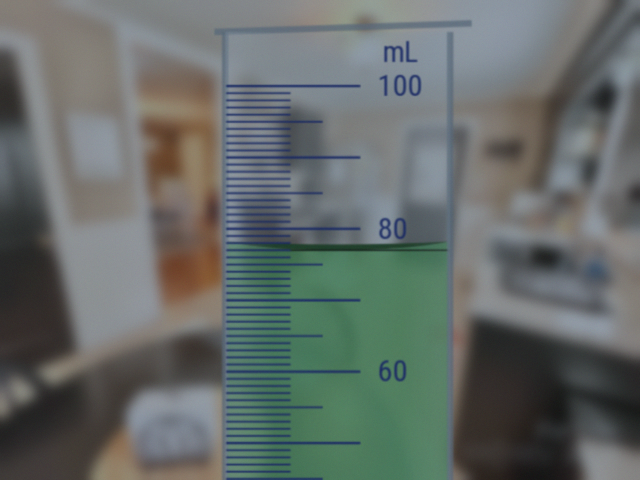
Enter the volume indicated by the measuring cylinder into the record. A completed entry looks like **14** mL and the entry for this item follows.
**77** mL
